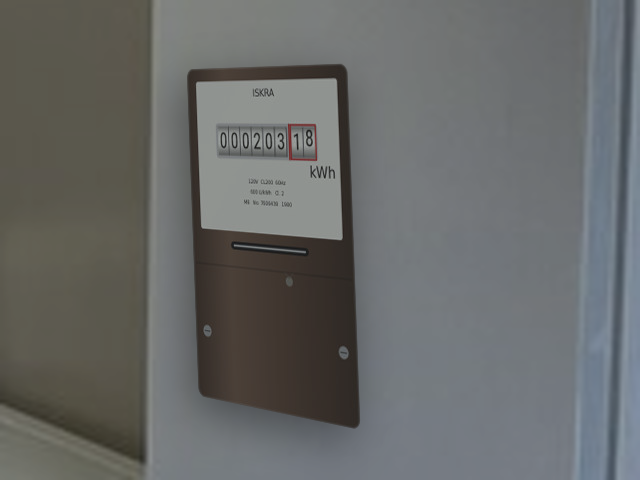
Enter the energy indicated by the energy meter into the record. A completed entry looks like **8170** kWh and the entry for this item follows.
**203.18** kWh
